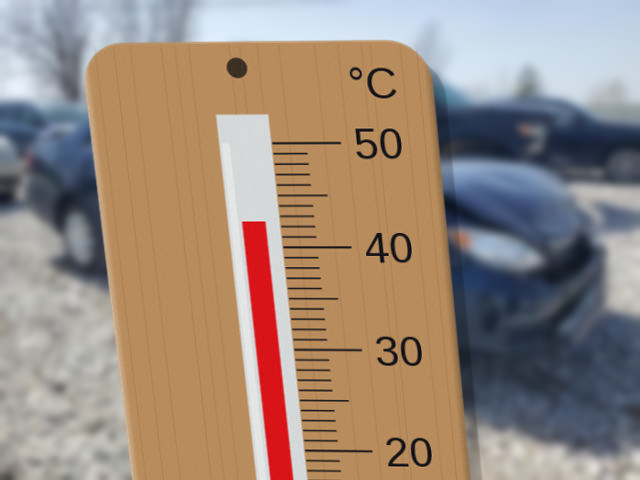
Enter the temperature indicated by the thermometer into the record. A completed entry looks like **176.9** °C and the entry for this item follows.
**42.5** °C
